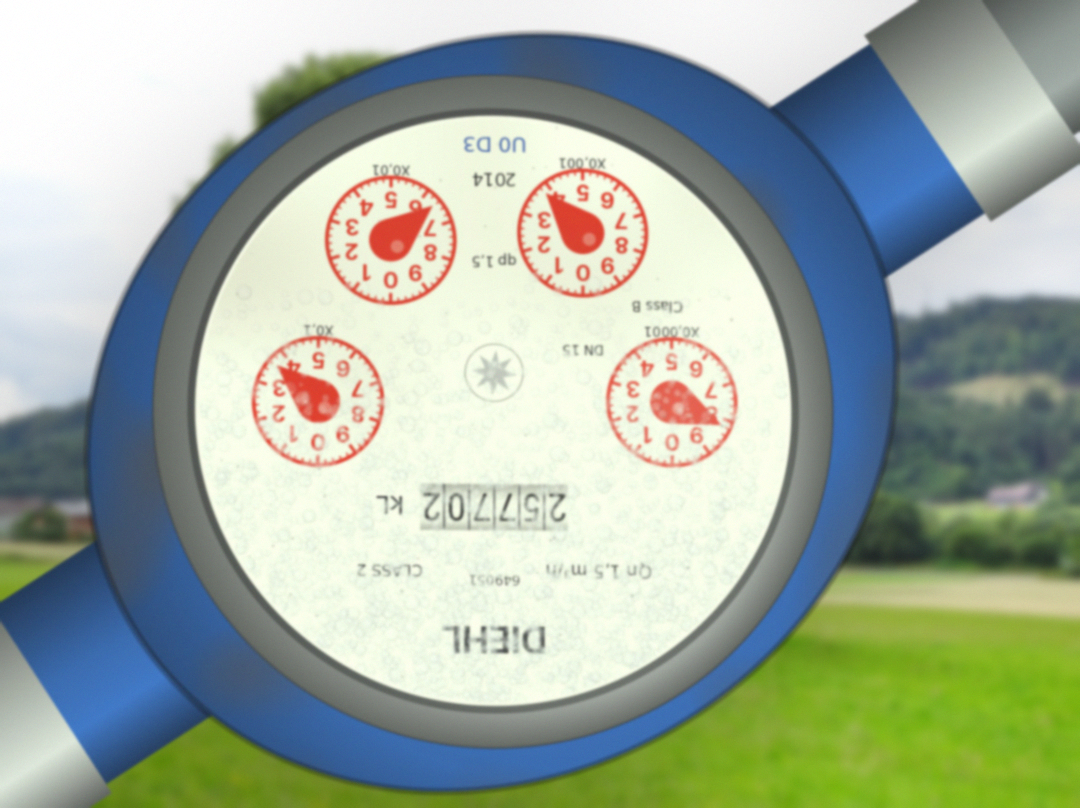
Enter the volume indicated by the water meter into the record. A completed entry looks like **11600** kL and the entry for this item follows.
**257702.3638** kL
